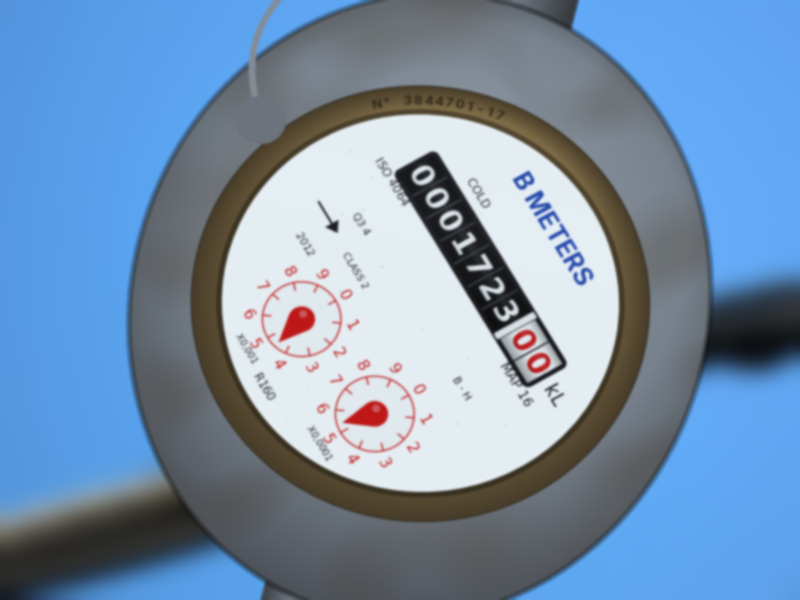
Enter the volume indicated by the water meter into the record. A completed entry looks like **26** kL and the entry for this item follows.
**1723.0045** kL
